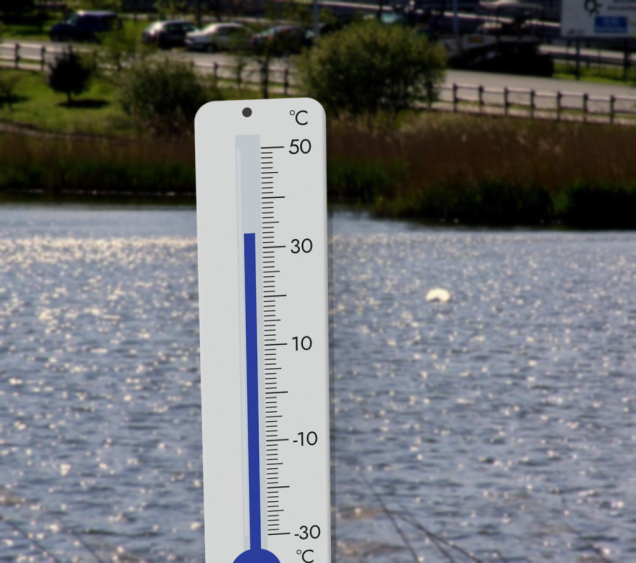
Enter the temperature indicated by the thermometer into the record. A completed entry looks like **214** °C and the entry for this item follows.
**33** °C
